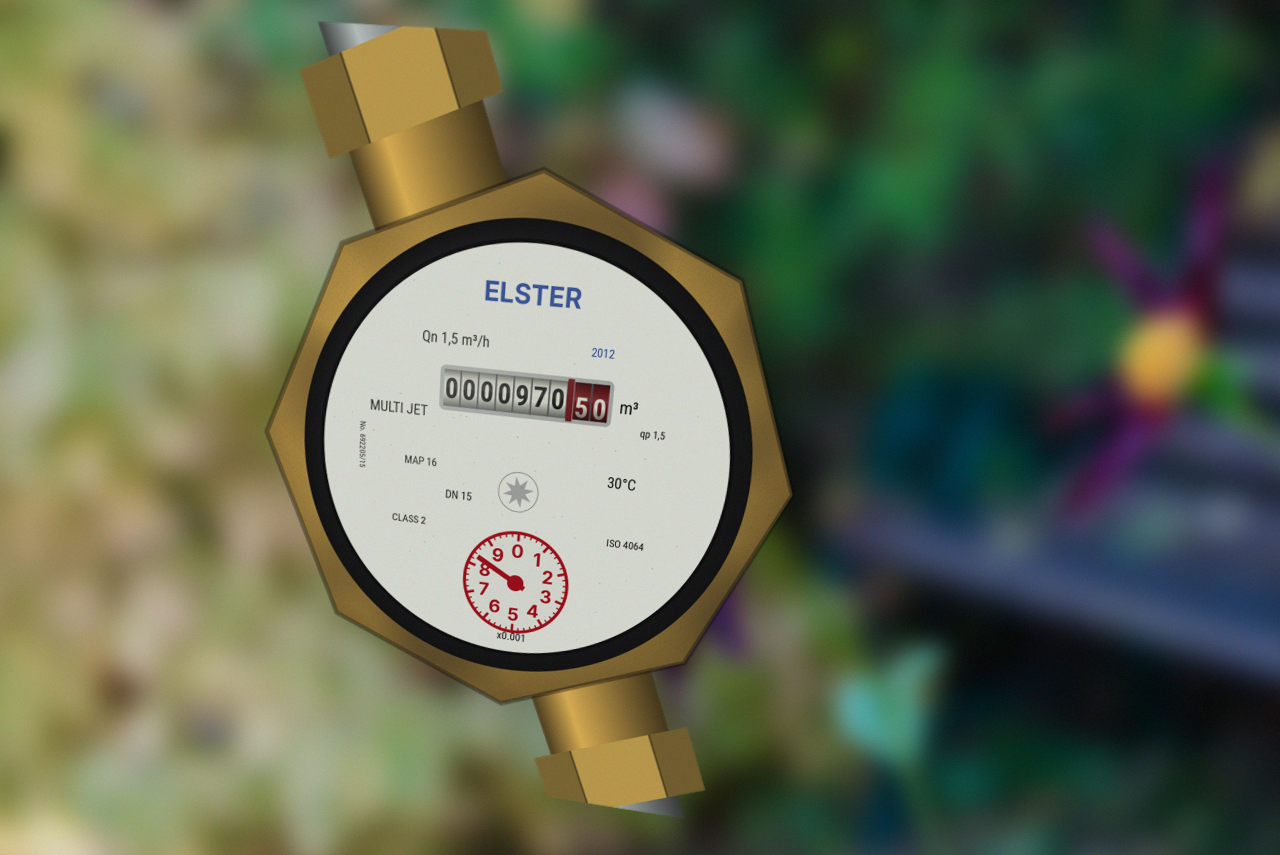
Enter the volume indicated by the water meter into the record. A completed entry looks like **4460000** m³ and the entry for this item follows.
**970.498** m³
